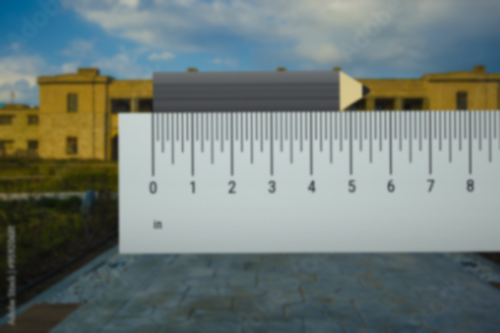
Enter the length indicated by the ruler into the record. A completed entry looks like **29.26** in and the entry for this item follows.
**5.5** in
